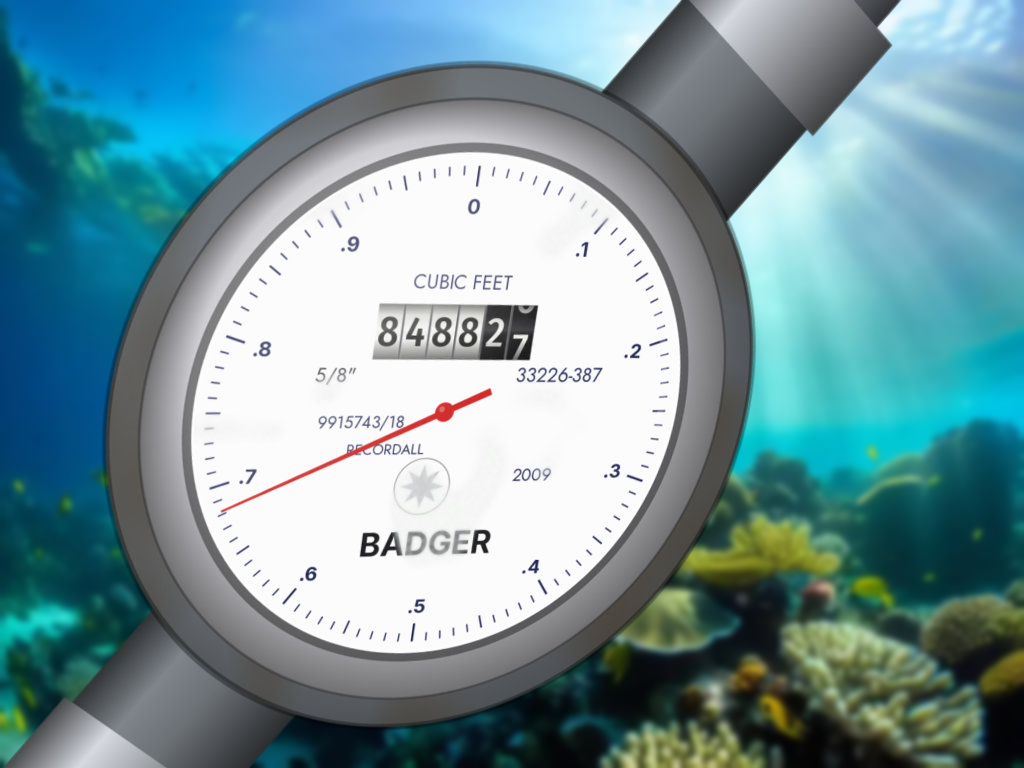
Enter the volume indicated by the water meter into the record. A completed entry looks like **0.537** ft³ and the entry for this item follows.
**848826.68** ft³
